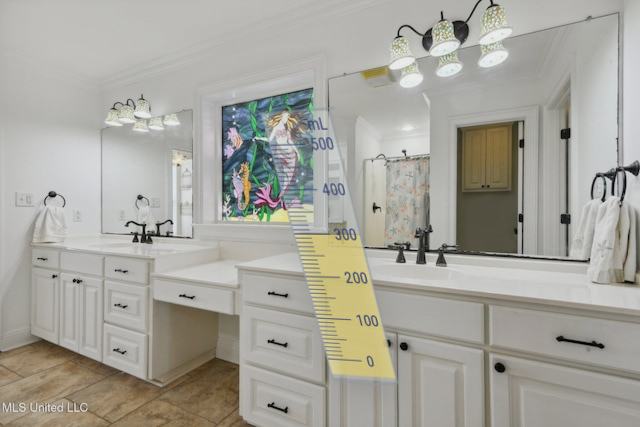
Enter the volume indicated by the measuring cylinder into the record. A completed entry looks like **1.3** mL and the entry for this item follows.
**300** mL
